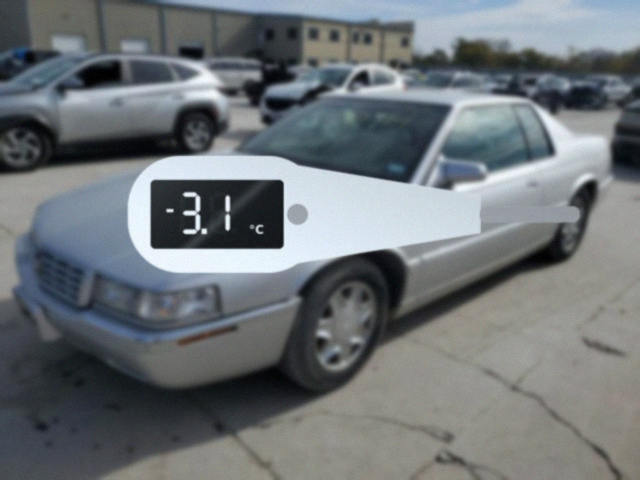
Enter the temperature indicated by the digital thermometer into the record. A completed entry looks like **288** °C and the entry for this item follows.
**-3.1** °C
